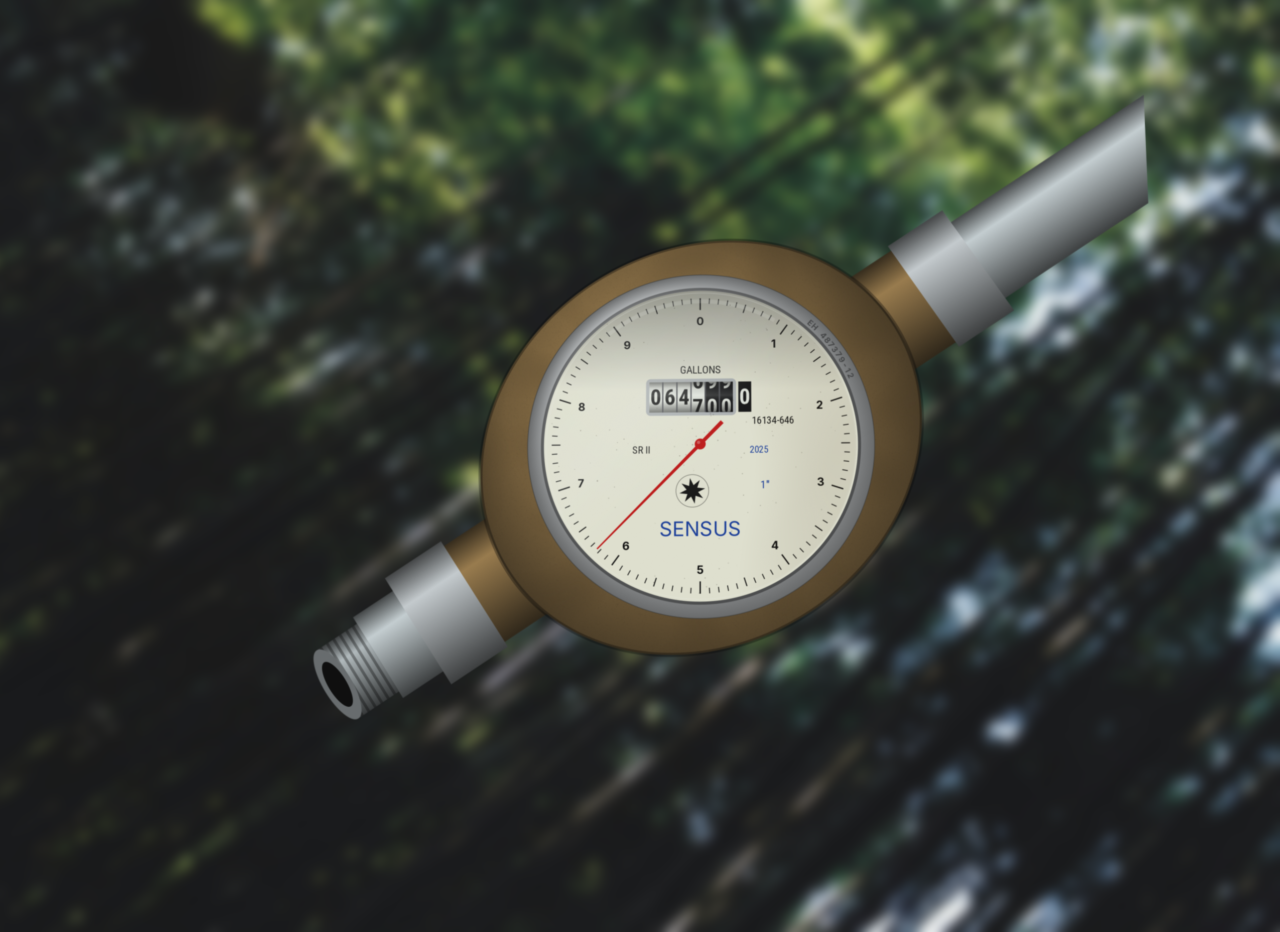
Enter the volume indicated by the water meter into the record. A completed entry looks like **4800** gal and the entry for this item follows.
**646996.2** gal
